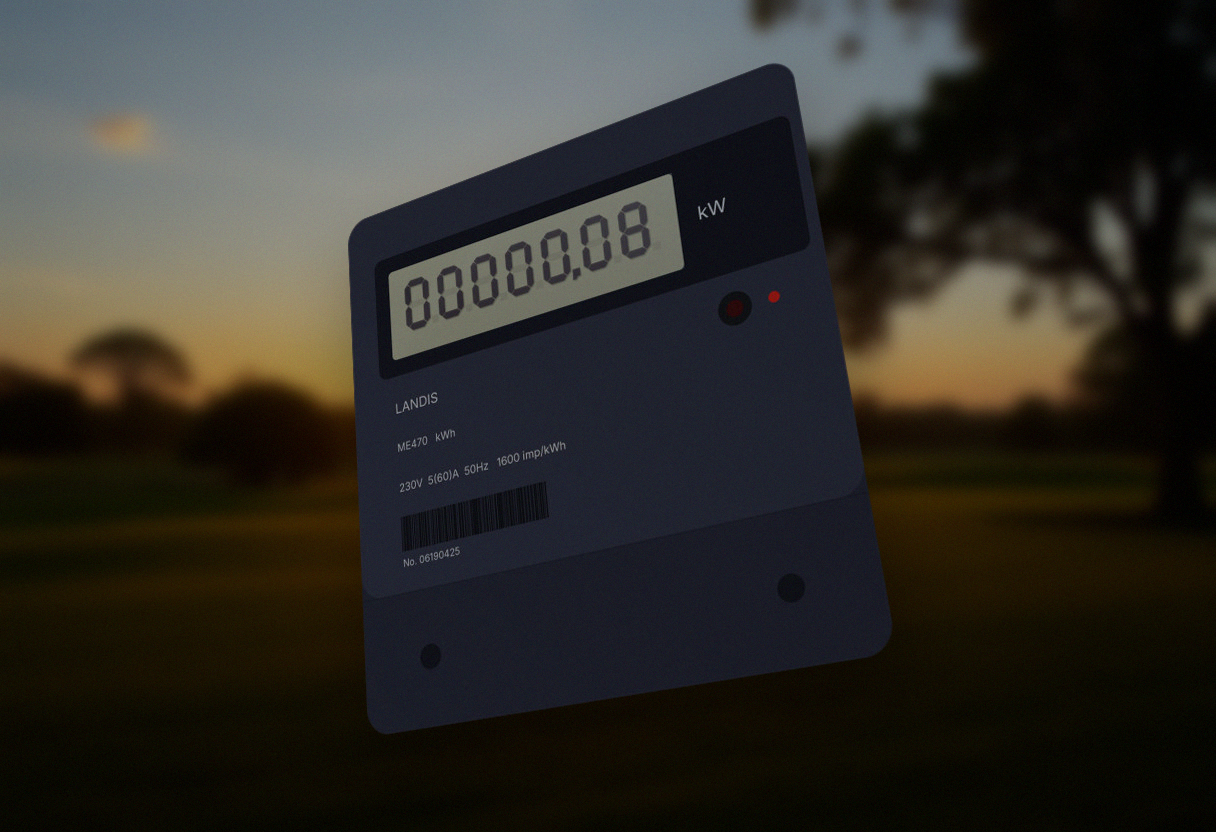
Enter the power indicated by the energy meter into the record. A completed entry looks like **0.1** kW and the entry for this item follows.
**0.08** kW
